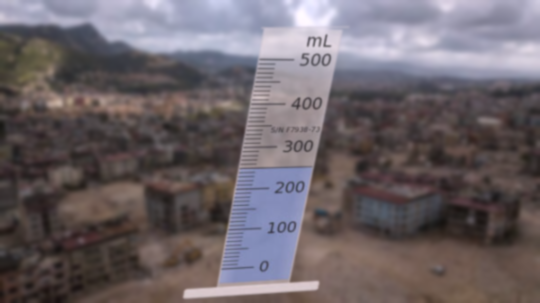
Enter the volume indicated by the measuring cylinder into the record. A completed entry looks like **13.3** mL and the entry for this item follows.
**250** mL
